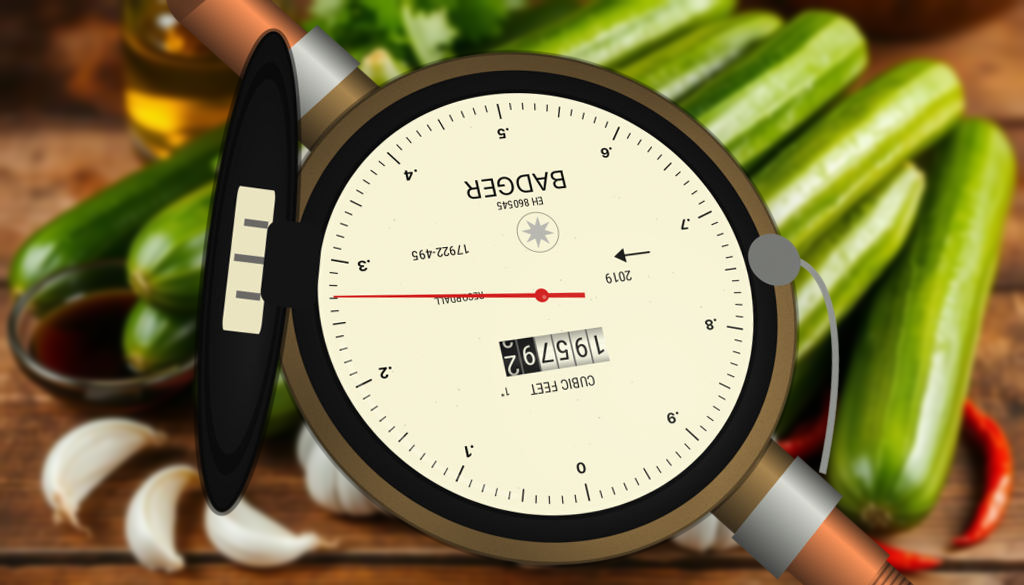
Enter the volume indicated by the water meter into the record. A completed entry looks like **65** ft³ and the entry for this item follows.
**195792.27** ft³
